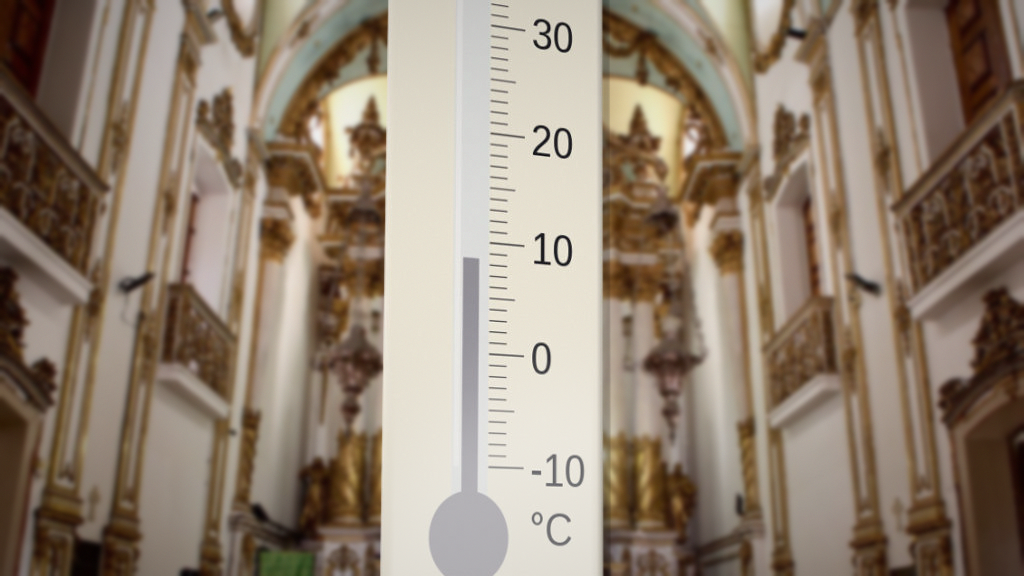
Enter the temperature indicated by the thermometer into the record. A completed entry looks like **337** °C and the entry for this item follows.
**8.5** °C
